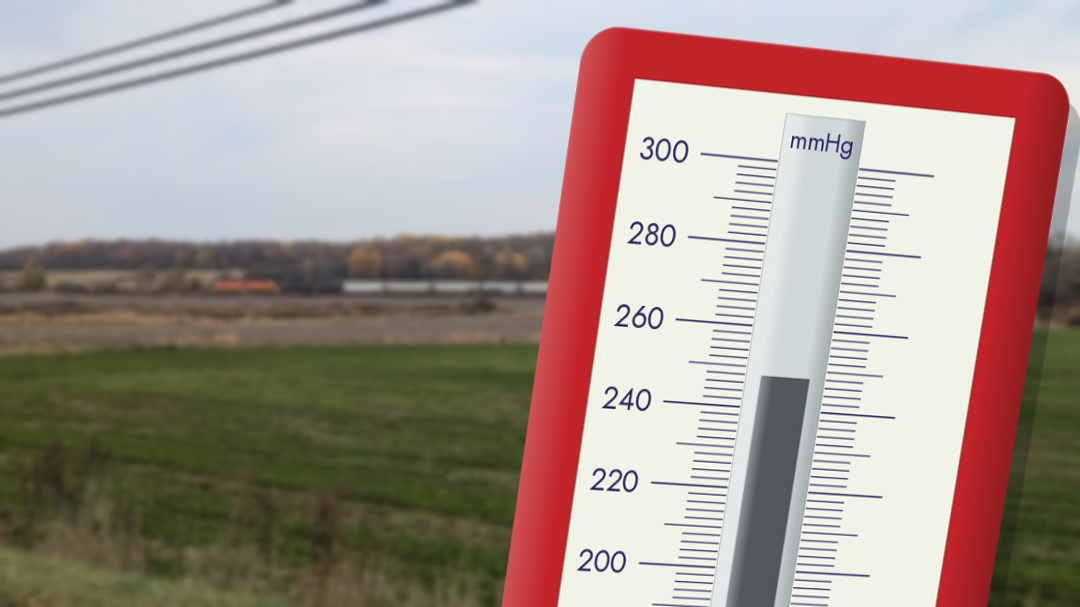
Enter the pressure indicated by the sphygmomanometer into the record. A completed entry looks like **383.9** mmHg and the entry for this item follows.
**248** mmHg
